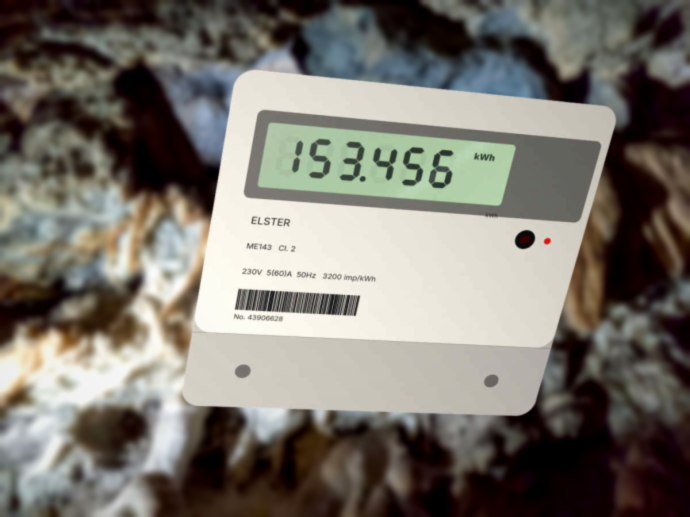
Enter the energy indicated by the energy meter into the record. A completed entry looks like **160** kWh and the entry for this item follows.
**153.456** kWh
